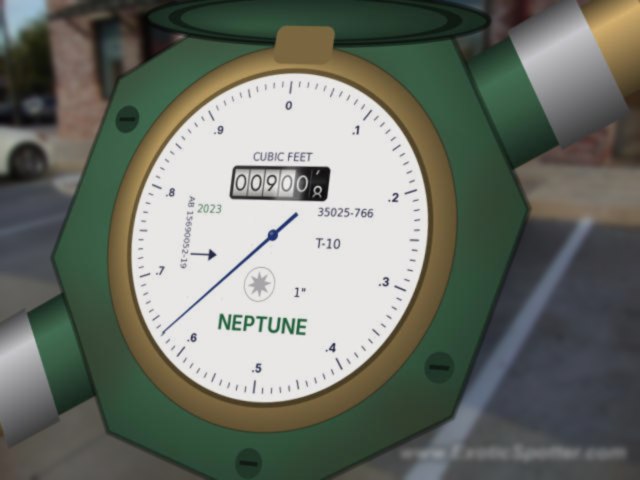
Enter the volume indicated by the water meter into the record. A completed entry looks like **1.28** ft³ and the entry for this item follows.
**9007.63** ft³
